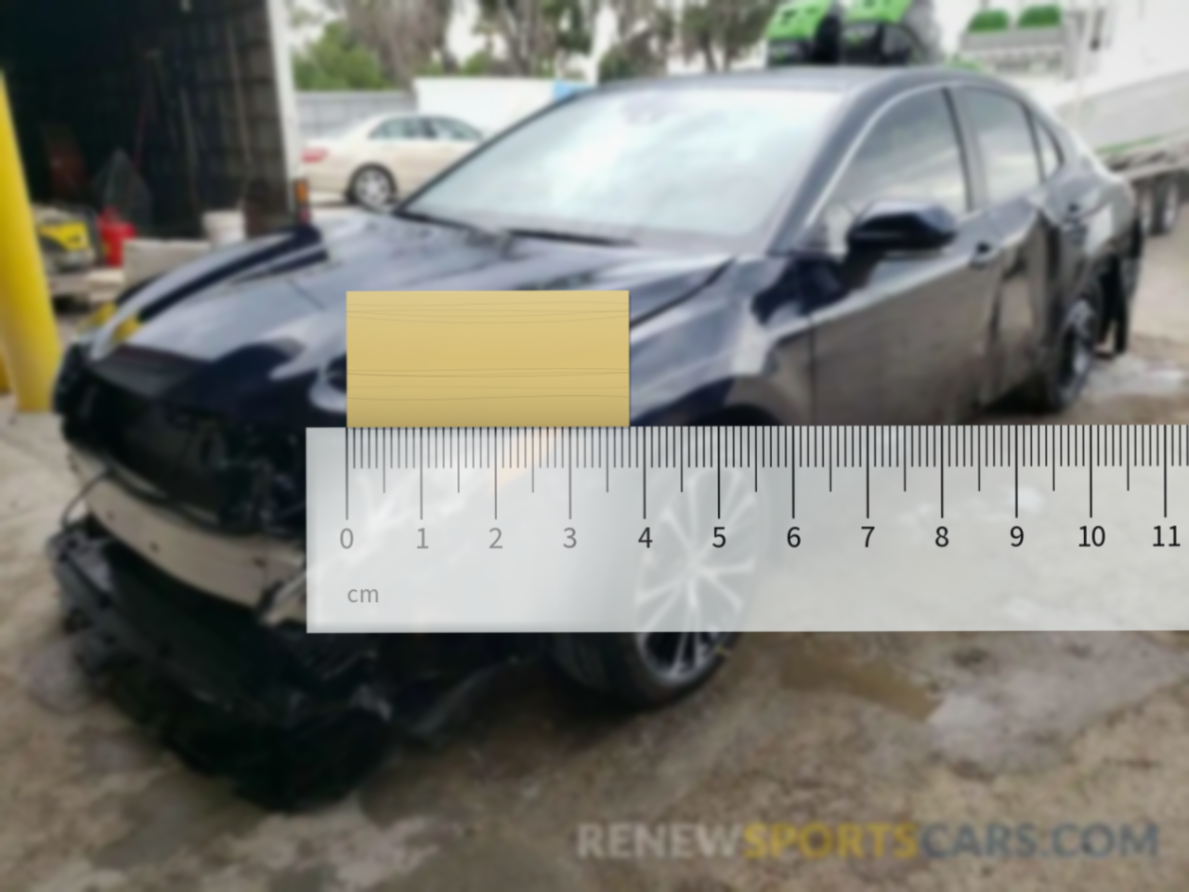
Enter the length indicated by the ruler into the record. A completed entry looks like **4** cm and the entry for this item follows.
**3.8** cm
